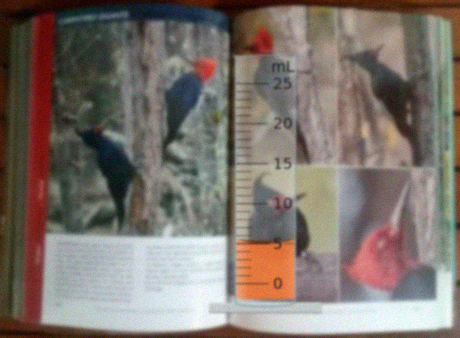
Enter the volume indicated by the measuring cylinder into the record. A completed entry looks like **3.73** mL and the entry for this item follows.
**5** mL
